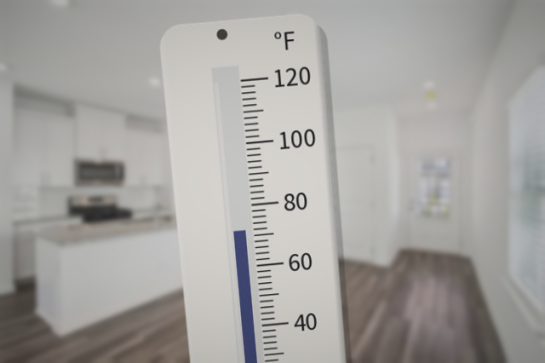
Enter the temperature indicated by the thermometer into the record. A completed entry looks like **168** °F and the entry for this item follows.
**72** °F
